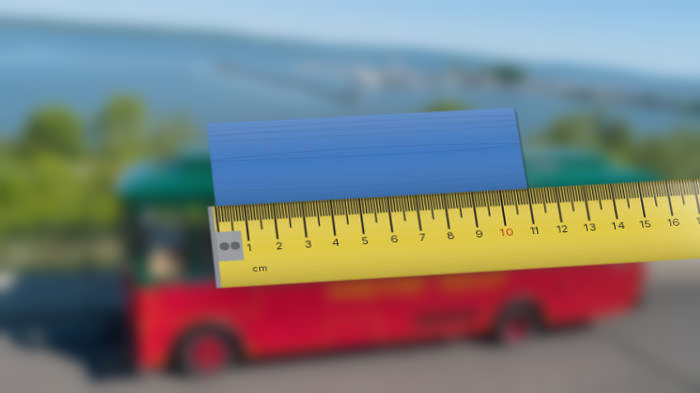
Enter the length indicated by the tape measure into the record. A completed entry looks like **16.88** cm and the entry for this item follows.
**11** cm
